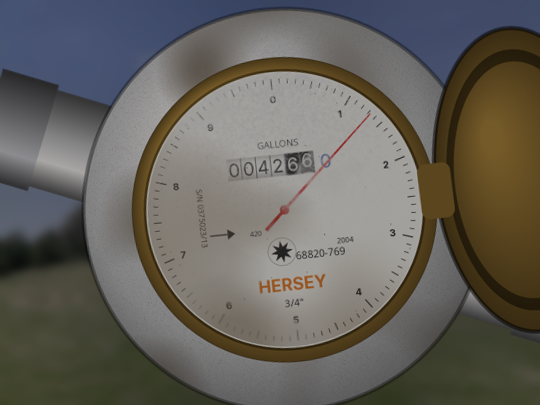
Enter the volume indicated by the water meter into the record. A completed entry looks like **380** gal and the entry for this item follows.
**42661.3** gal
